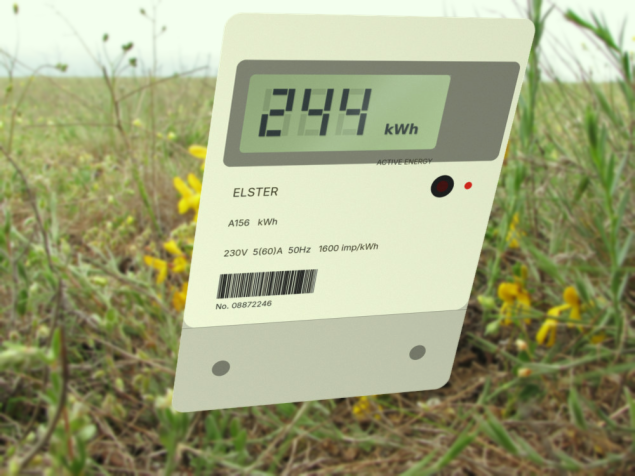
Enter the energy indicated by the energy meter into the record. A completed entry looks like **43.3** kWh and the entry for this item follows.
**244** kWh
